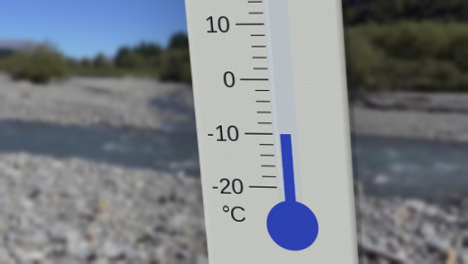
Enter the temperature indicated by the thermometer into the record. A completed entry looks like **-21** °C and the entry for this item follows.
**-10** °C
